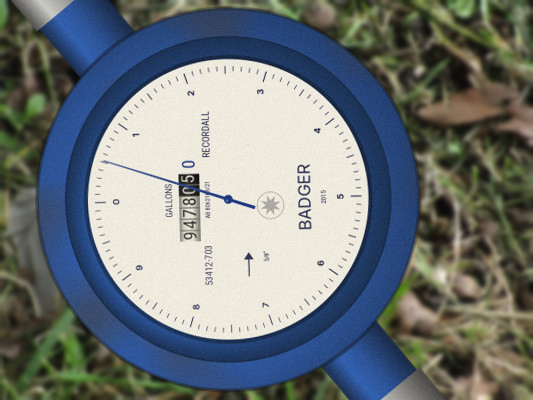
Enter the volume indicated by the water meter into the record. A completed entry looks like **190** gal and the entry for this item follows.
**9478050.5** gal
